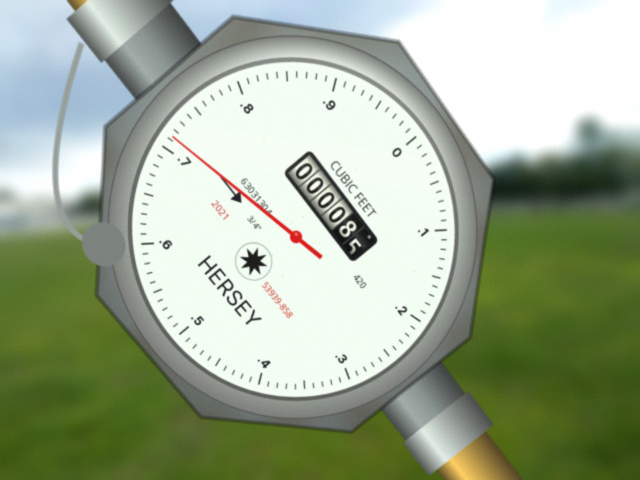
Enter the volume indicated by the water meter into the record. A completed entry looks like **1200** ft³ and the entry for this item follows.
**84.71** ft³
